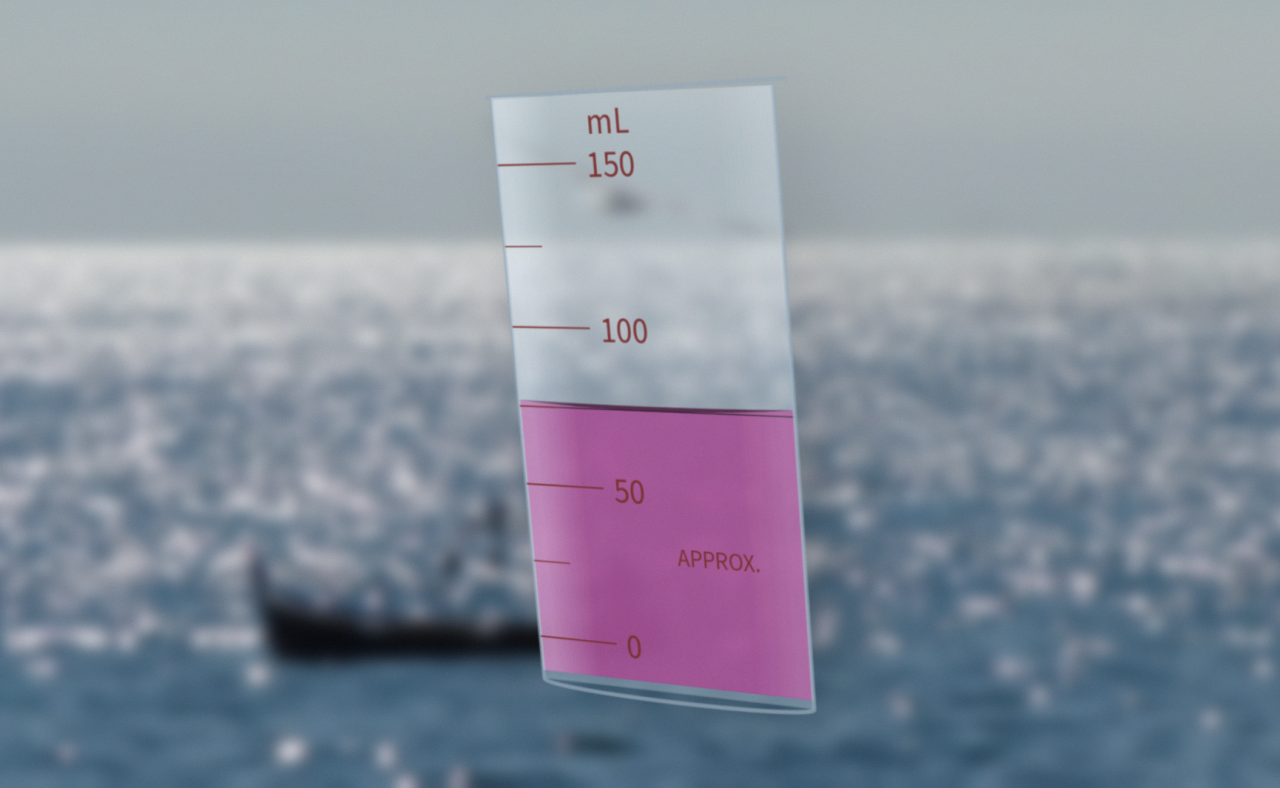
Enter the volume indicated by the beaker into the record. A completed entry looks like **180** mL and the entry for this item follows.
**75** mL
